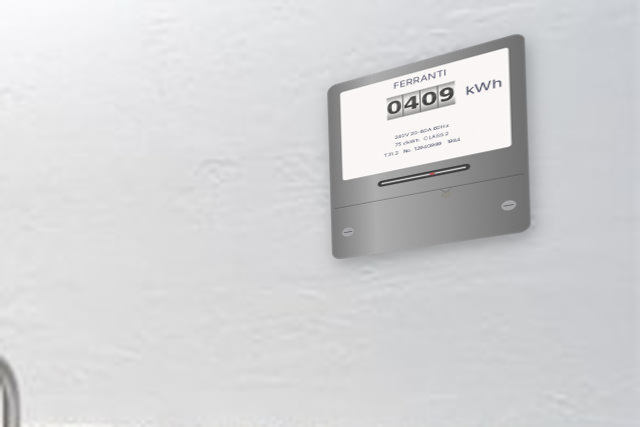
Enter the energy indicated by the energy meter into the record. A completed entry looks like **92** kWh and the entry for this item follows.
**409** kWh
